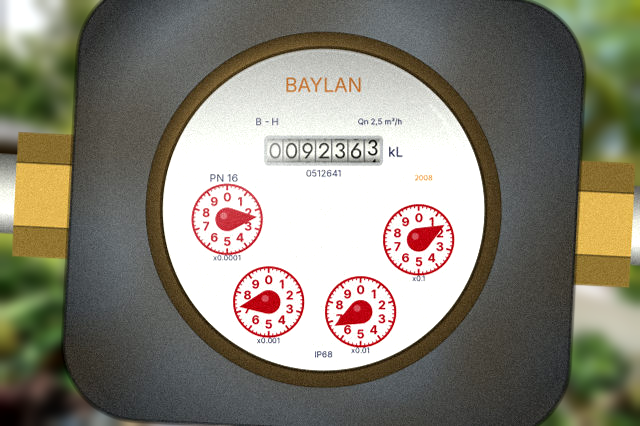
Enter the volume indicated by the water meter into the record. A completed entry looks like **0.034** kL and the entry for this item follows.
**92363.1672** kL
